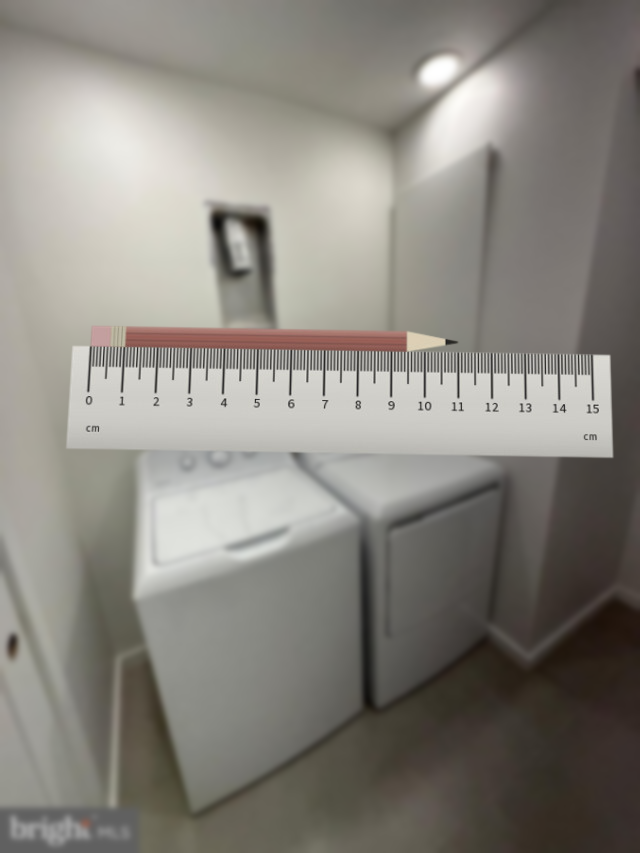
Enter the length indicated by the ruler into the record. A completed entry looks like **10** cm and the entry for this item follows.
**11** cm
